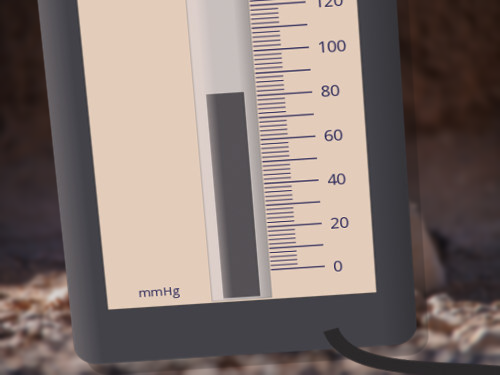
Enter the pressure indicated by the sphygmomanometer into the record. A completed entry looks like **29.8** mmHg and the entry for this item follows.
**82** mmHg
